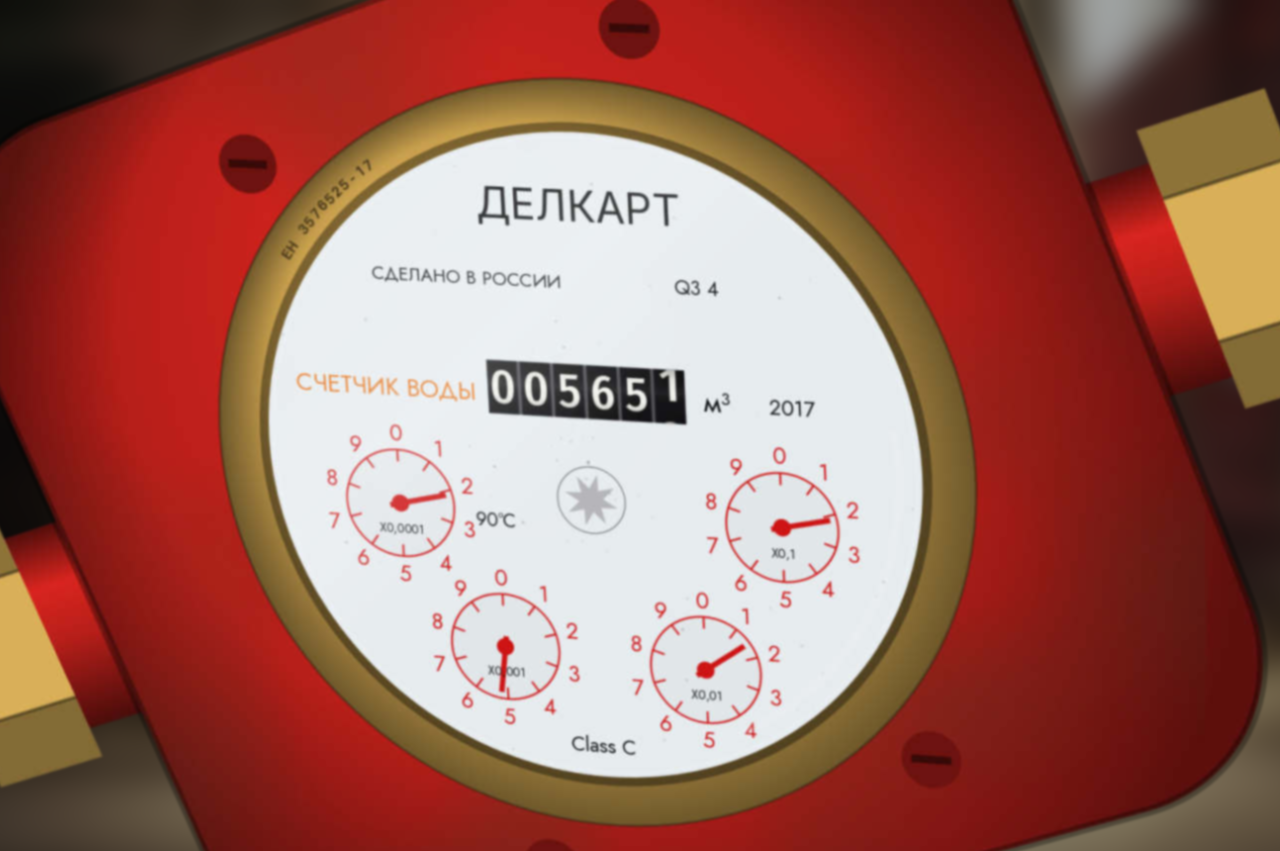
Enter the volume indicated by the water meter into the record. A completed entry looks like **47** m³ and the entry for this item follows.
**5651.2152** m³
